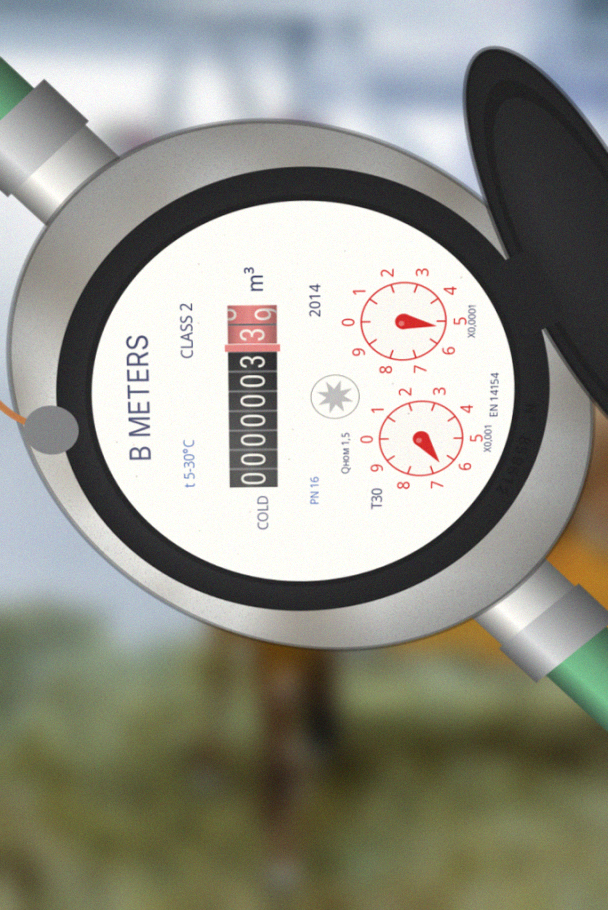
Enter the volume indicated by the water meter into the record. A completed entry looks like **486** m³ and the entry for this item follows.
**3.3865** m³
